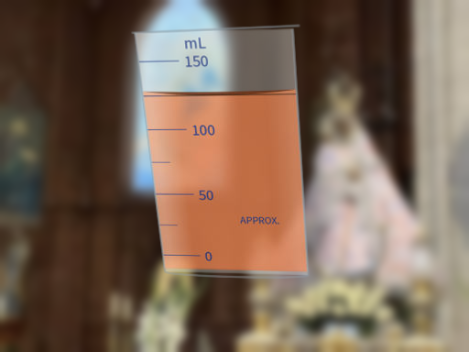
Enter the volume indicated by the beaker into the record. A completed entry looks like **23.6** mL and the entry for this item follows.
**125** mL
